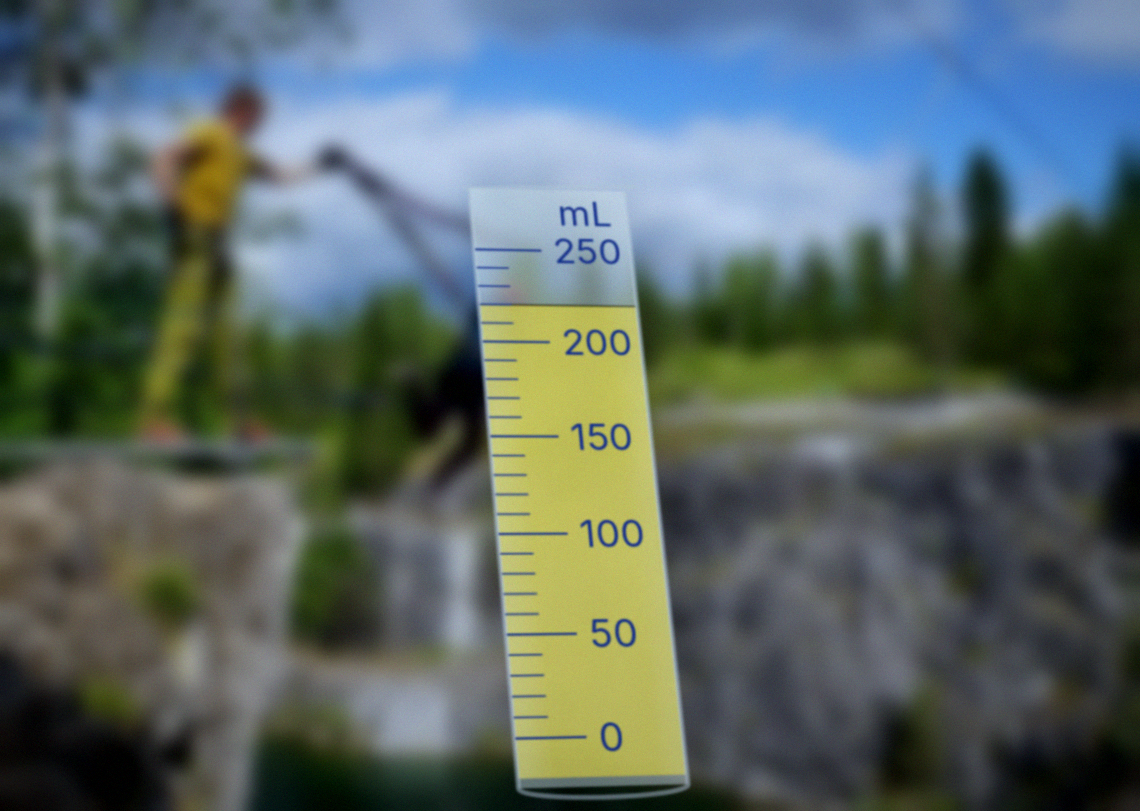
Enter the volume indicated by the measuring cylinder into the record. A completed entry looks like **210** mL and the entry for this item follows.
**220** mL
